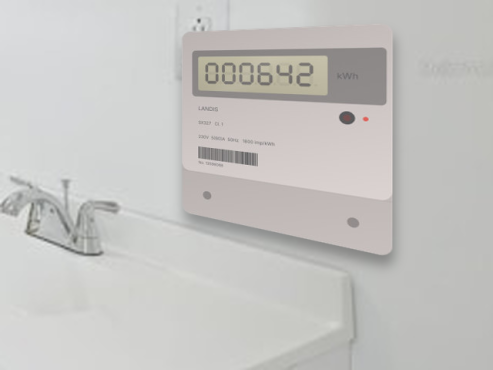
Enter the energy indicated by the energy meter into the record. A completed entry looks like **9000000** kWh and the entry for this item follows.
**642** kWh
